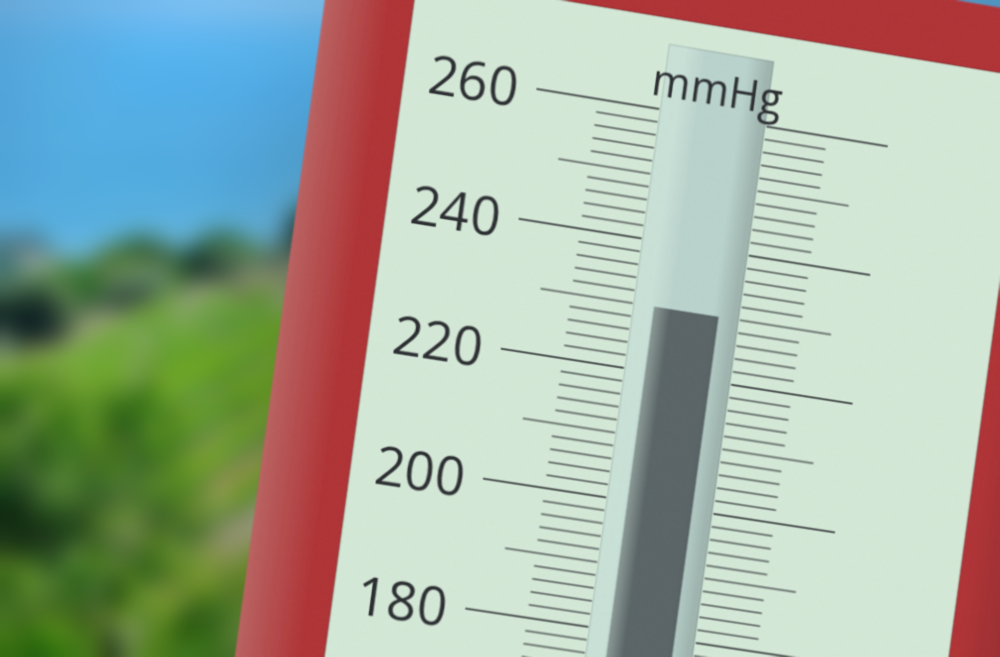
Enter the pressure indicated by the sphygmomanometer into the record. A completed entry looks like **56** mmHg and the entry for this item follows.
**230** mmHg
